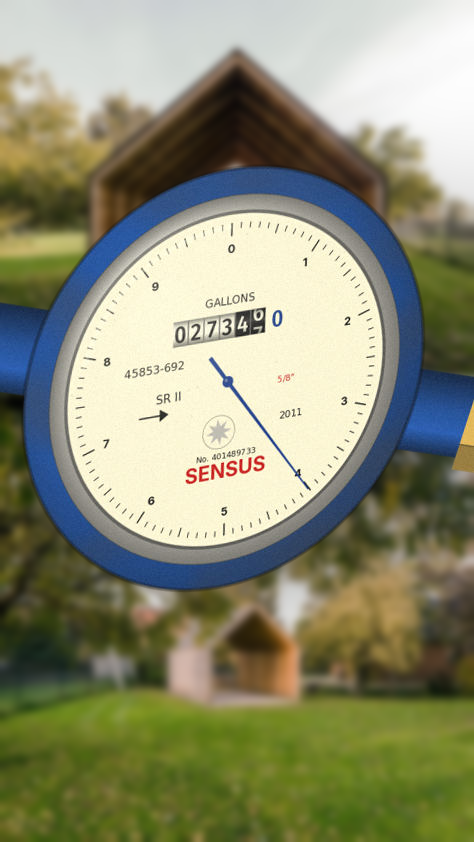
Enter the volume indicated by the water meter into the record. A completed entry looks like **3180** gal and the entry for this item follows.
**273464.0** gal
